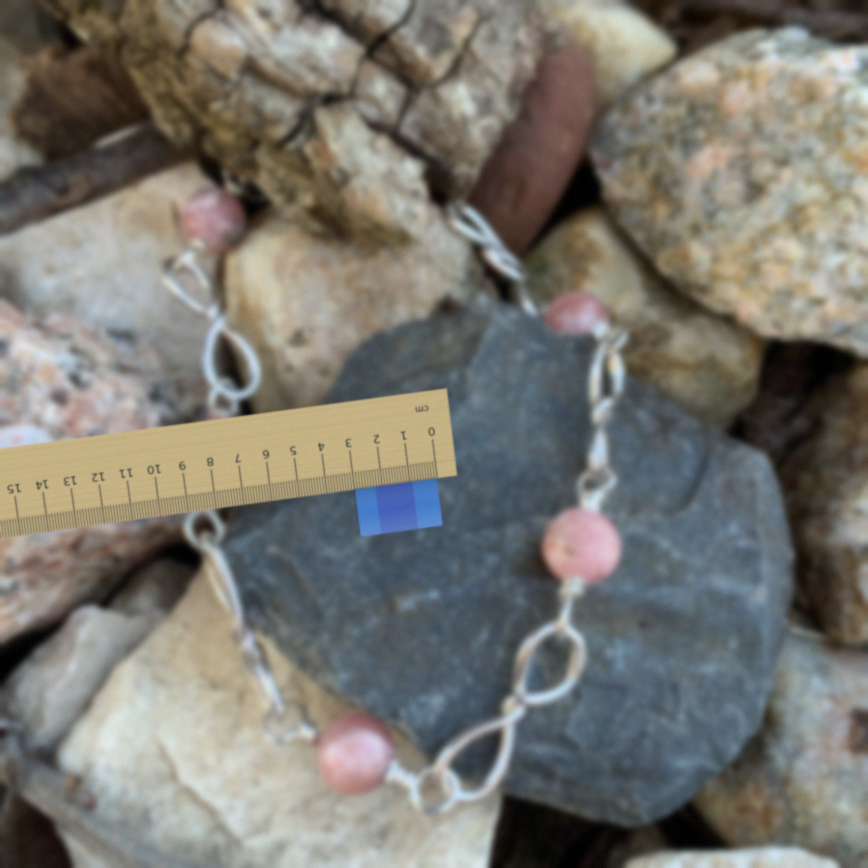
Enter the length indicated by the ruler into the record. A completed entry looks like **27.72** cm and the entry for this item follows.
**3** cm
